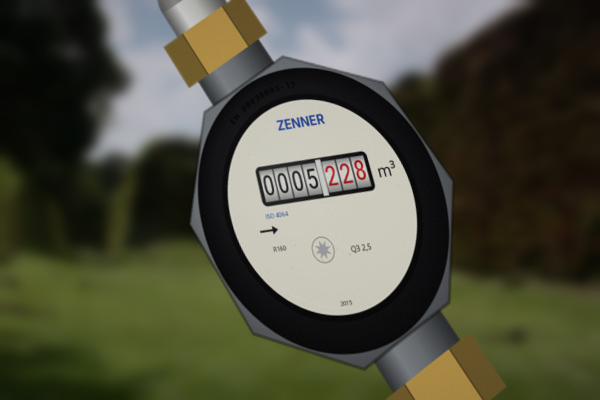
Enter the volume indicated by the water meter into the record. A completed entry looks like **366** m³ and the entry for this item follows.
**5.228** m³
